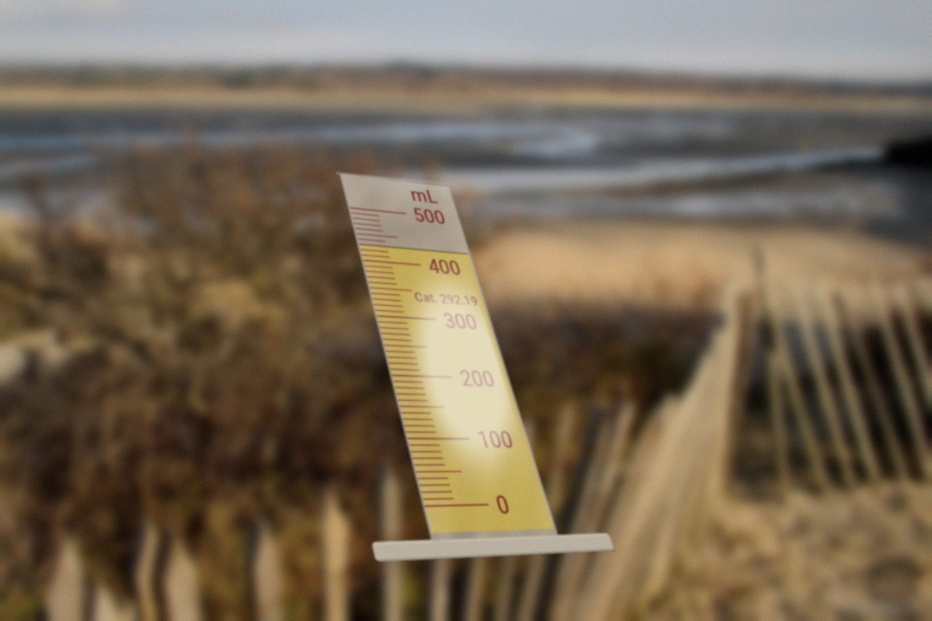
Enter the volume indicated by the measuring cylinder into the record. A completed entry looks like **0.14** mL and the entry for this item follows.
**430** mL
